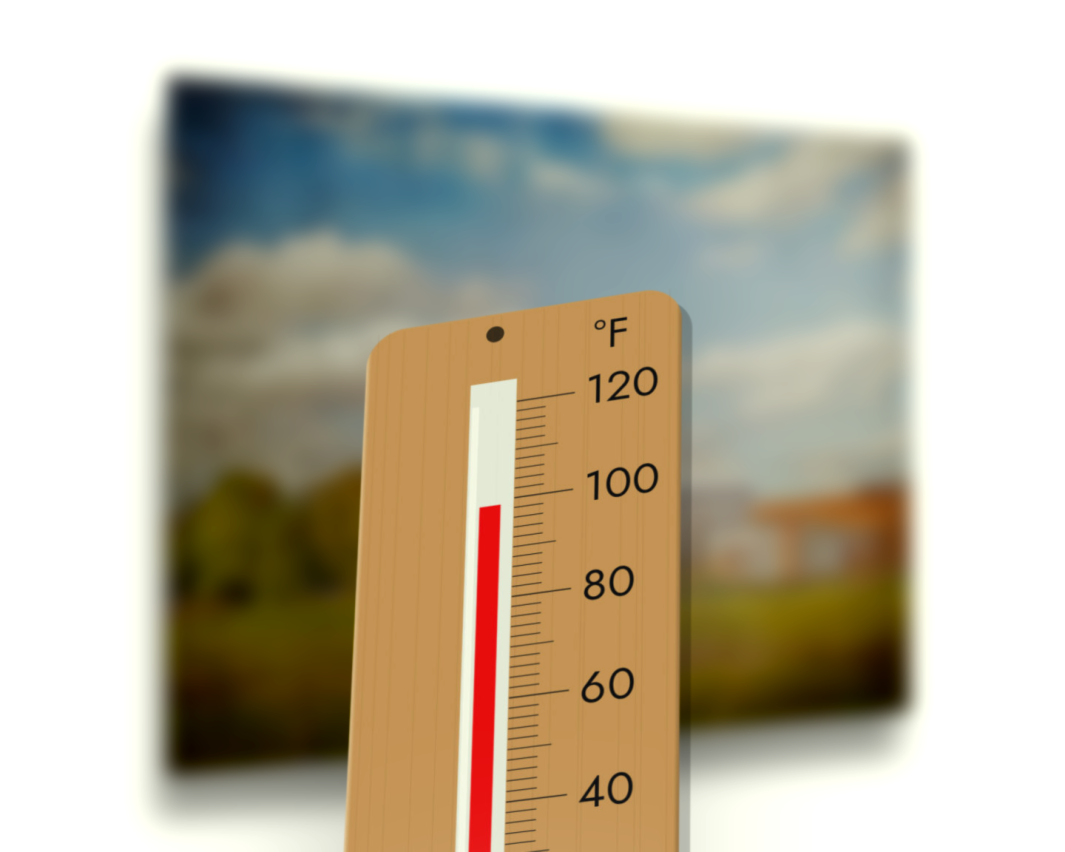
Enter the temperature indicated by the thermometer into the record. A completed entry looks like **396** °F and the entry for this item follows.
**99** °F
